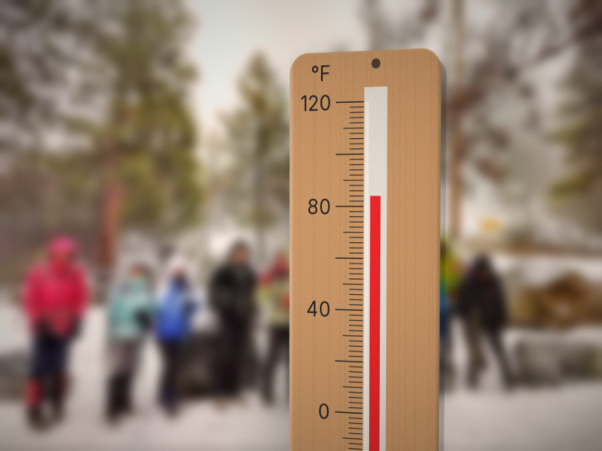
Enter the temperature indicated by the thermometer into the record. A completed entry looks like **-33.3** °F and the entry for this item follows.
**84** °F
